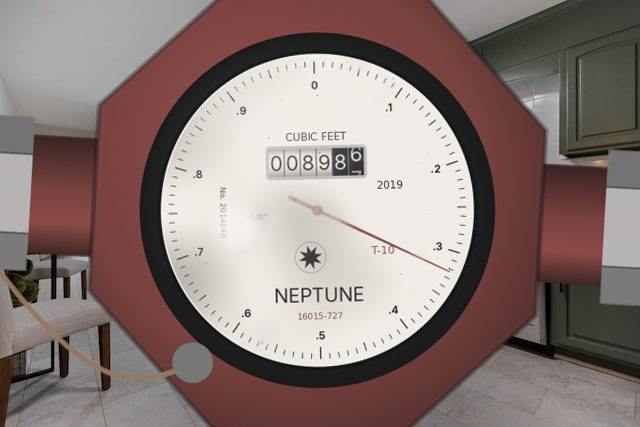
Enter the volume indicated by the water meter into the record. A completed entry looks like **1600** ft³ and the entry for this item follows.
**8986.32** ft³
